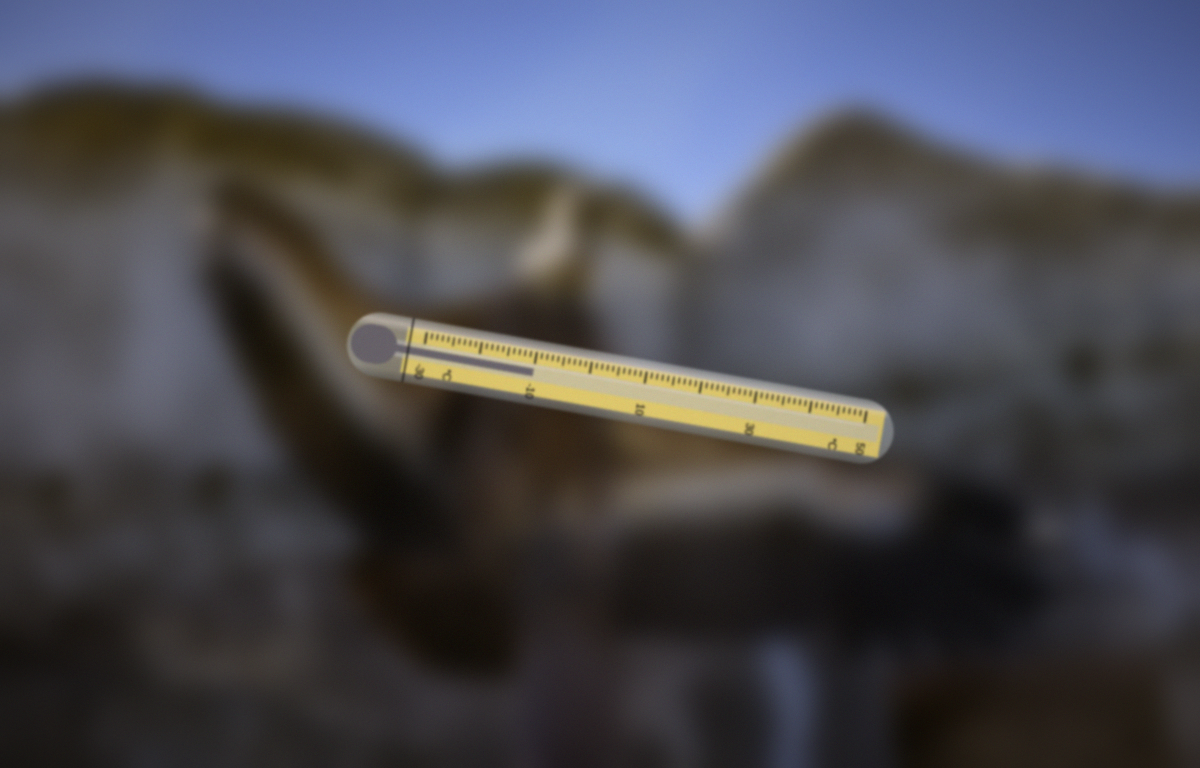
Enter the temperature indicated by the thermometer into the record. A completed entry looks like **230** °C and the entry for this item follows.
**-10** °C
